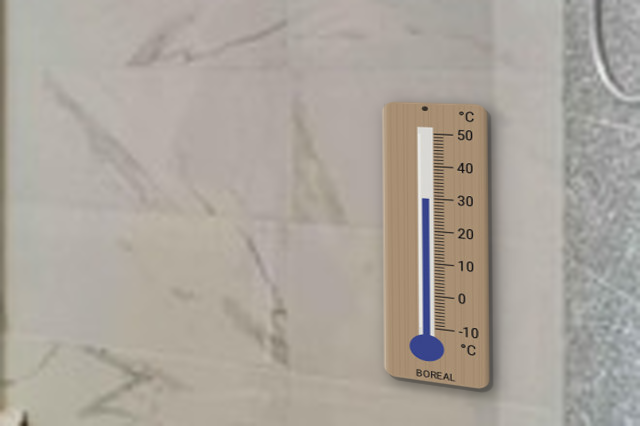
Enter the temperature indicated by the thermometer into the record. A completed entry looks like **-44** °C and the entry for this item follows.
**30** °C
